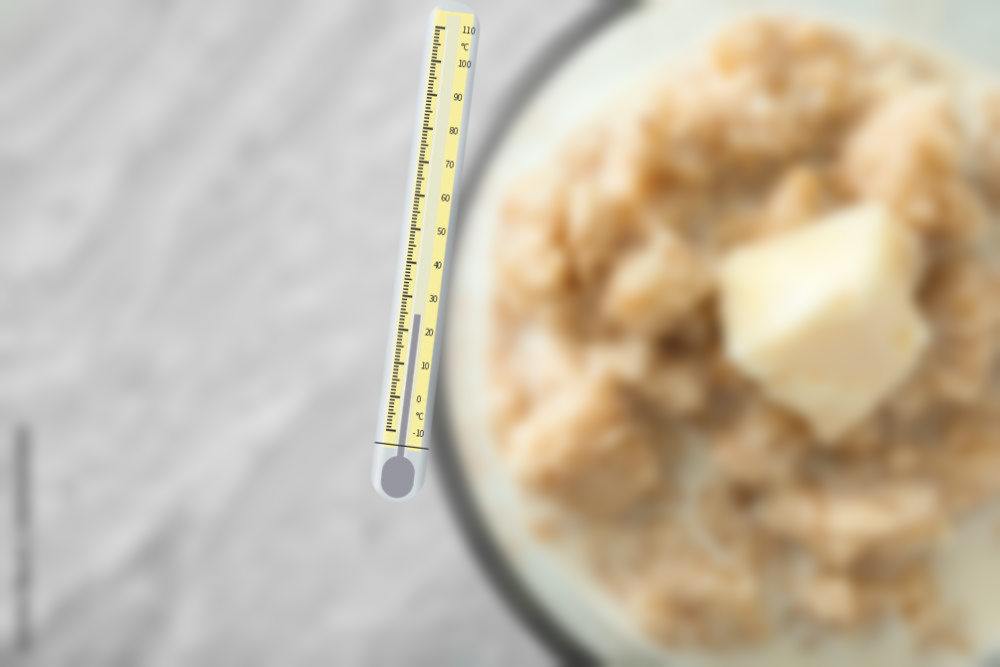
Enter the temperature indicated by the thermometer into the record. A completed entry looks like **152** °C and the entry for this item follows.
**25** °C
